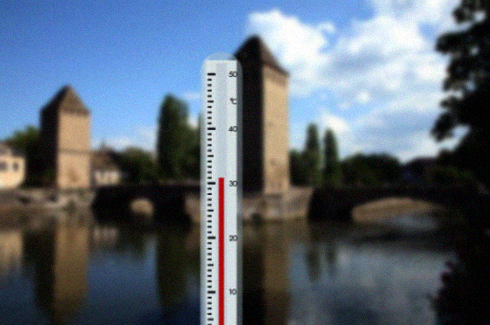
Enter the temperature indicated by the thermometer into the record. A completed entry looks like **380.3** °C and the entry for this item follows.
**31** °C
